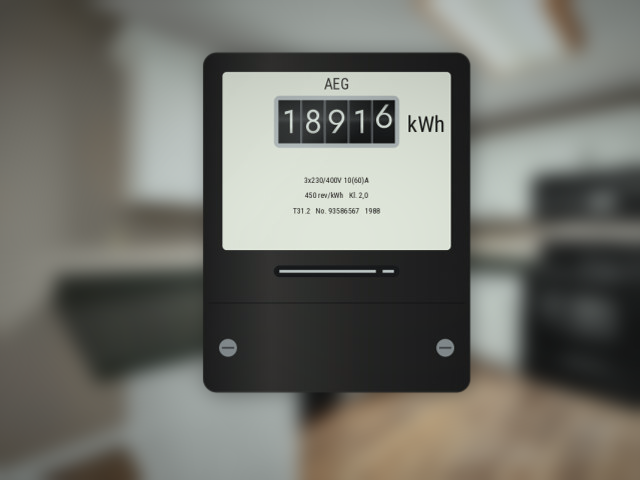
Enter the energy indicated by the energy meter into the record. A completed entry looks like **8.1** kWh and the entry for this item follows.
**18916** kWh
